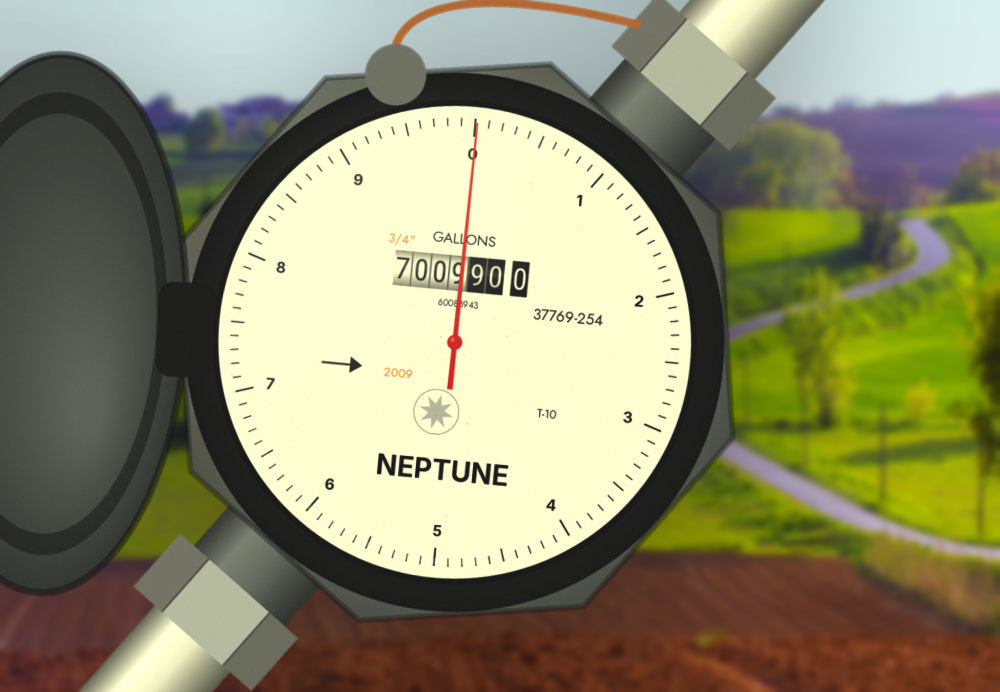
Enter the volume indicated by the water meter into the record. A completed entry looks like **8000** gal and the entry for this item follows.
**7009900.0** gal
